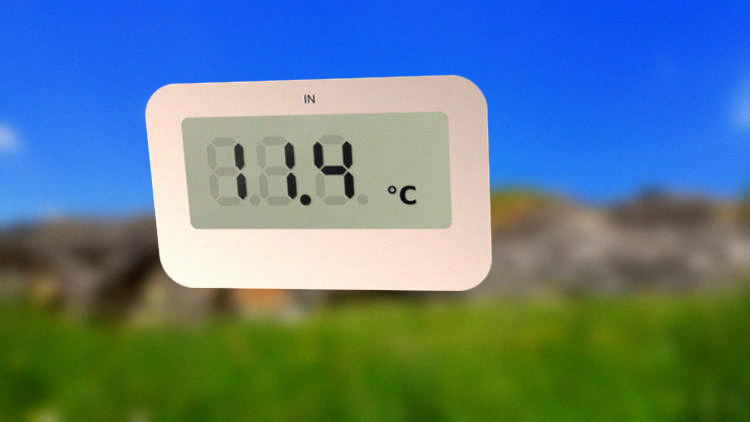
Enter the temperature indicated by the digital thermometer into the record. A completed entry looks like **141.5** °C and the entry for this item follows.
**11.4** °C
